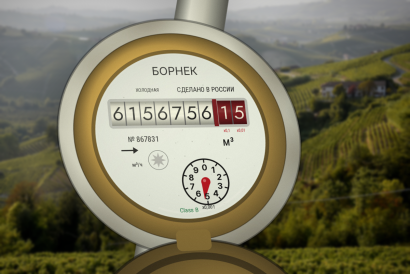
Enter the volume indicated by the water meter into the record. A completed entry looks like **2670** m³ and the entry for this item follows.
**6156756.155** m³
